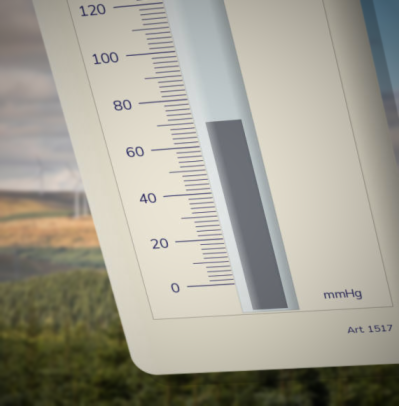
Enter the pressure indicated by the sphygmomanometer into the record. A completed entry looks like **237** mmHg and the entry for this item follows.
**70** mmHg
